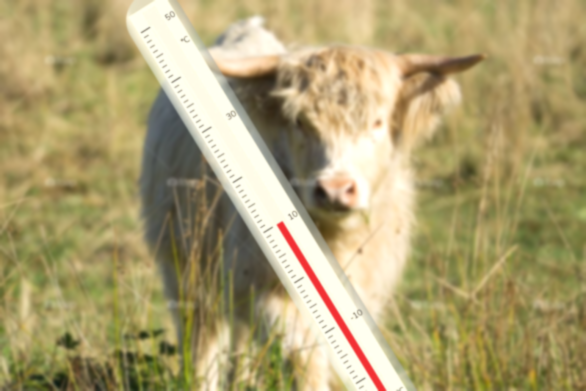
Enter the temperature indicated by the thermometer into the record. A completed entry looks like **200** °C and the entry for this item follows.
**10** °C
